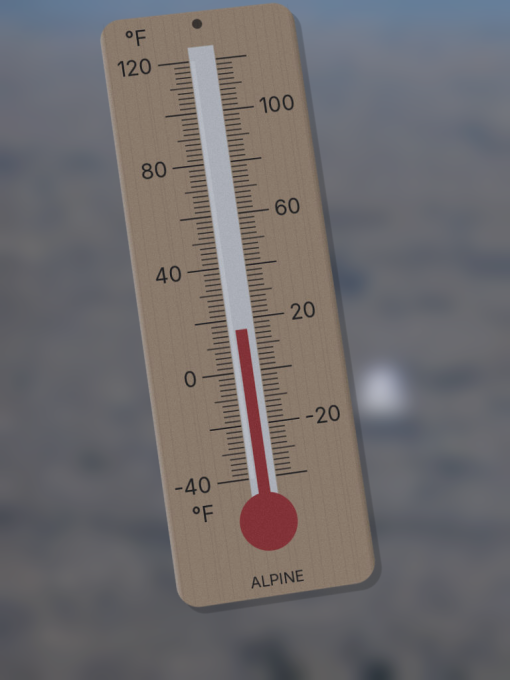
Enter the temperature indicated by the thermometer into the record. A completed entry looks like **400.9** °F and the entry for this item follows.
**16** °F
